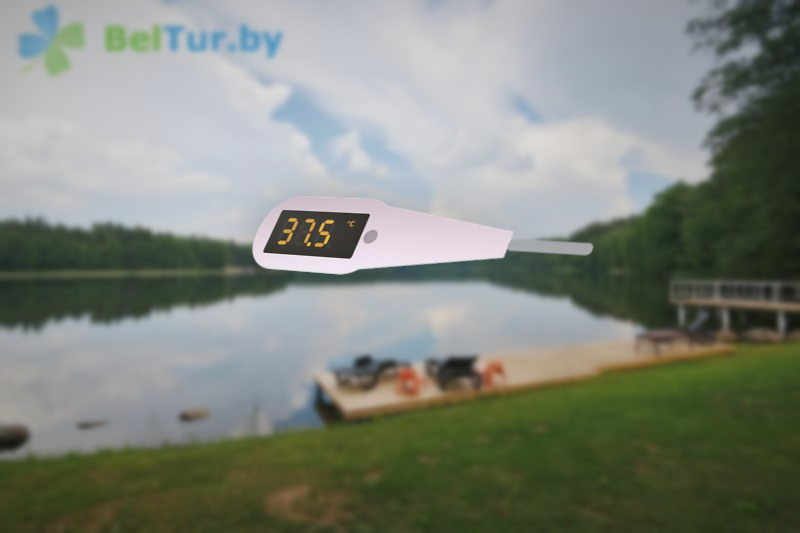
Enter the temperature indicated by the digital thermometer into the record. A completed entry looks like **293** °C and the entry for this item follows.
**37.5** °C
